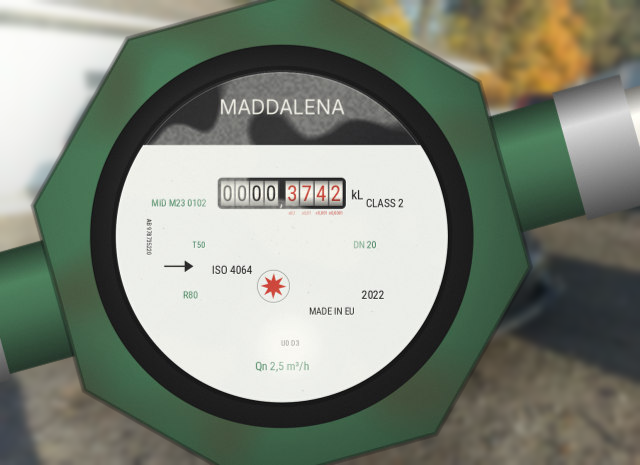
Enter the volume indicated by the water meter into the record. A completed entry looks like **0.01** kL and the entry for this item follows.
**0.3742** kL
